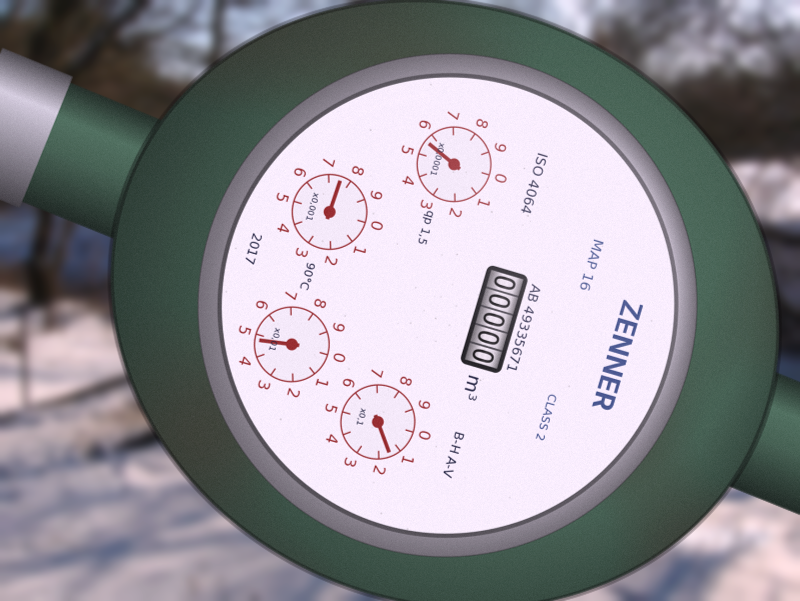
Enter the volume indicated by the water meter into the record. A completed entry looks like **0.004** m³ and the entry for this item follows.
**0.1475** m³
